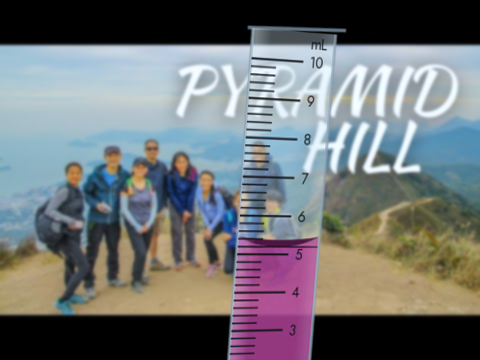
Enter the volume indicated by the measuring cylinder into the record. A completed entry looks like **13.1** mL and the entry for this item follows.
**5.2** mL
